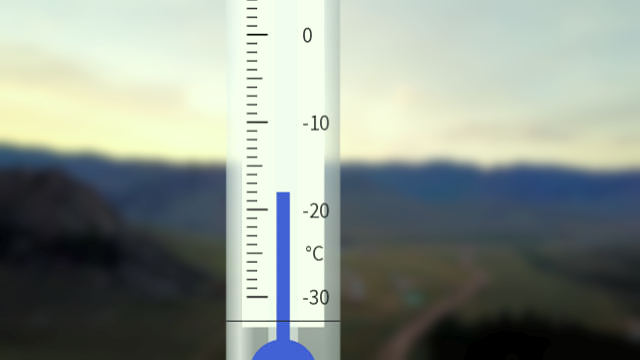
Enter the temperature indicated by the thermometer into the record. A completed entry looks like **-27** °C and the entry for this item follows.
**-18** °C
